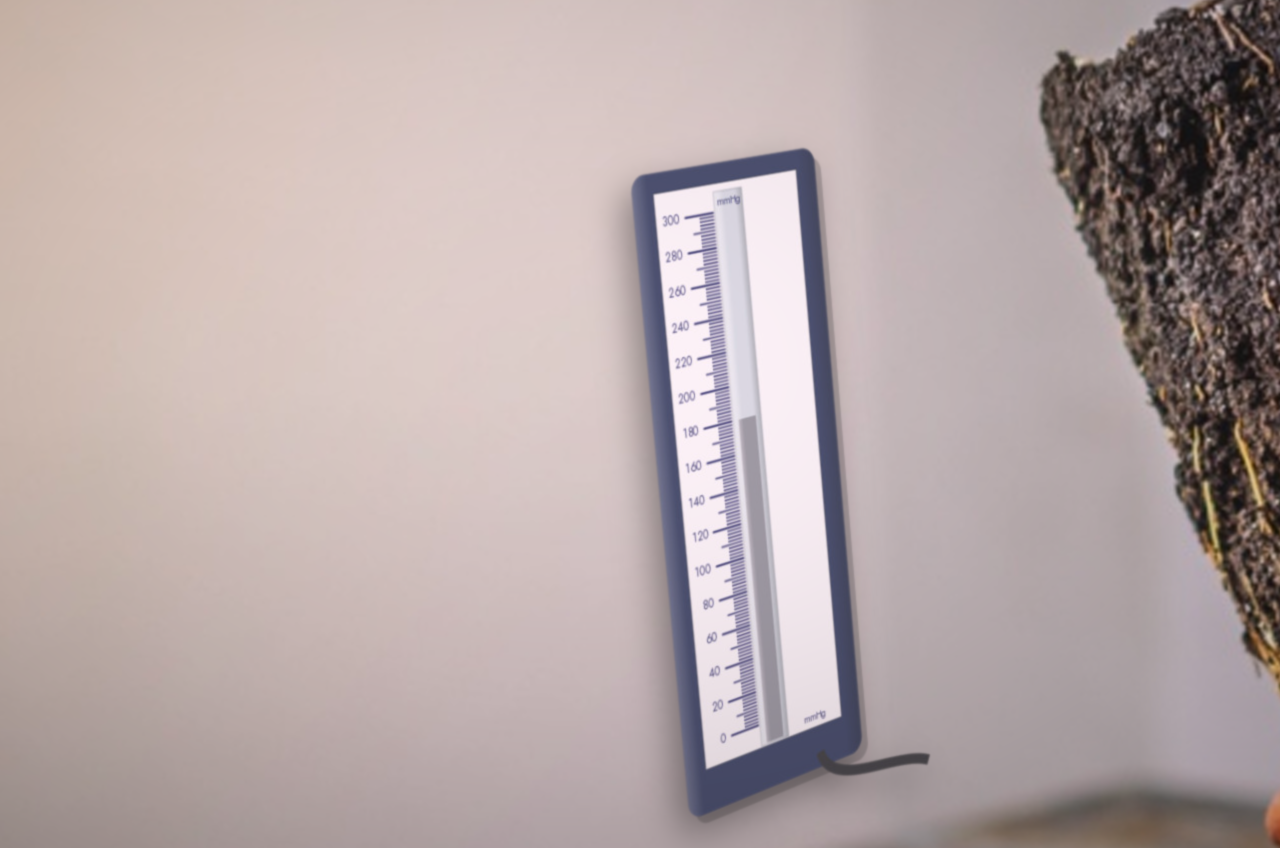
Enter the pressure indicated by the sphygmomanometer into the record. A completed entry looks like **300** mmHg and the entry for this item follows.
**180** mmHg
